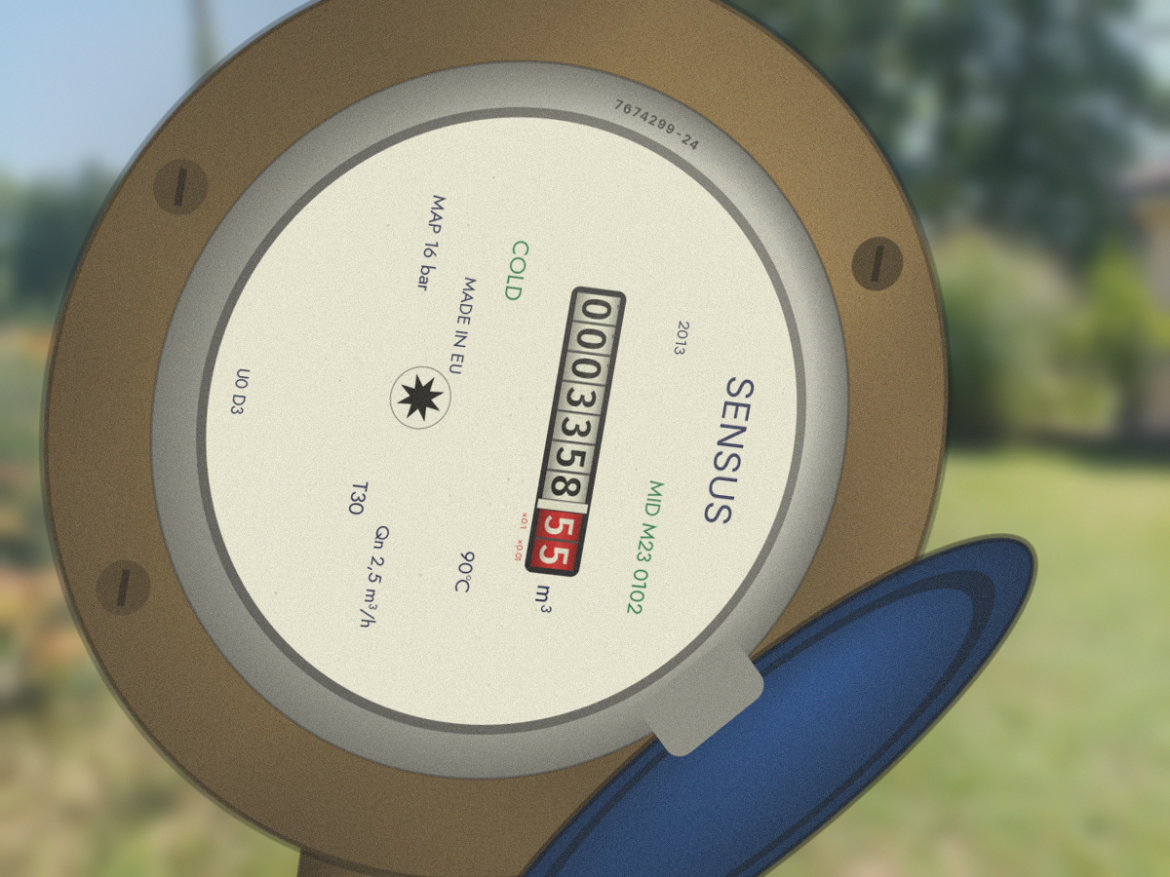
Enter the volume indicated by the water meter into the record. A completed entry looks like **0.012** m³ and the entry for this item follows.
**3358.55** m³
